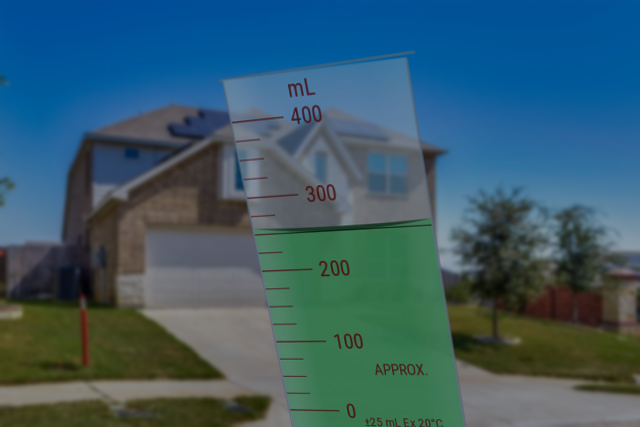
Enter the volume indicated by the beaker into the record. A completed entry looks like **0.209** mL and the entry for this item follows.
**250** mL
